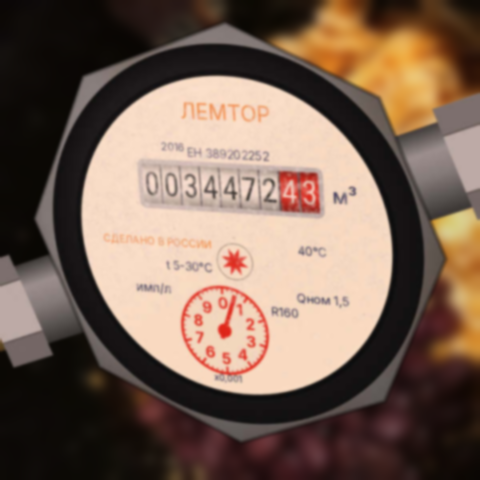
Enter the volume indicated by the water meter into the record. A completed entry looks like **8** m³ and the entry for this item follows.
**34472.430** m³
